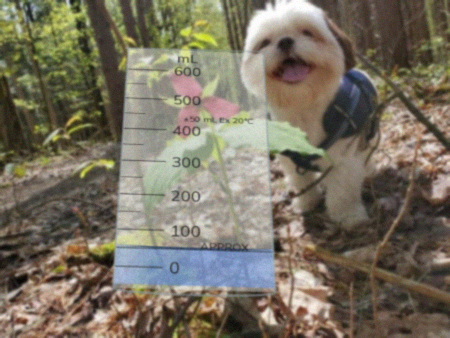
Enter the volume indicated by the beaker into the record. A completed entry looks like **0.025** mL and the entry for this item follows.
**50** mL
